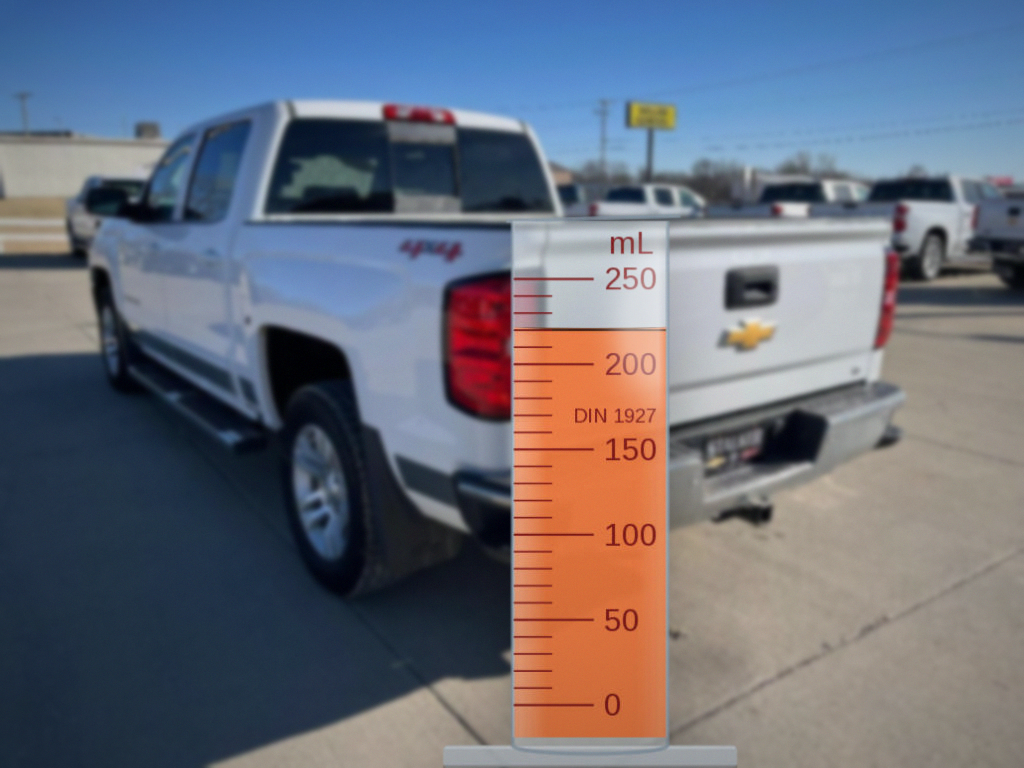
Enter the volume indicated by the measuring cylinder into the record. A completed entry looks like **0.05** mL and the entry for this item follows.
**220** mL
